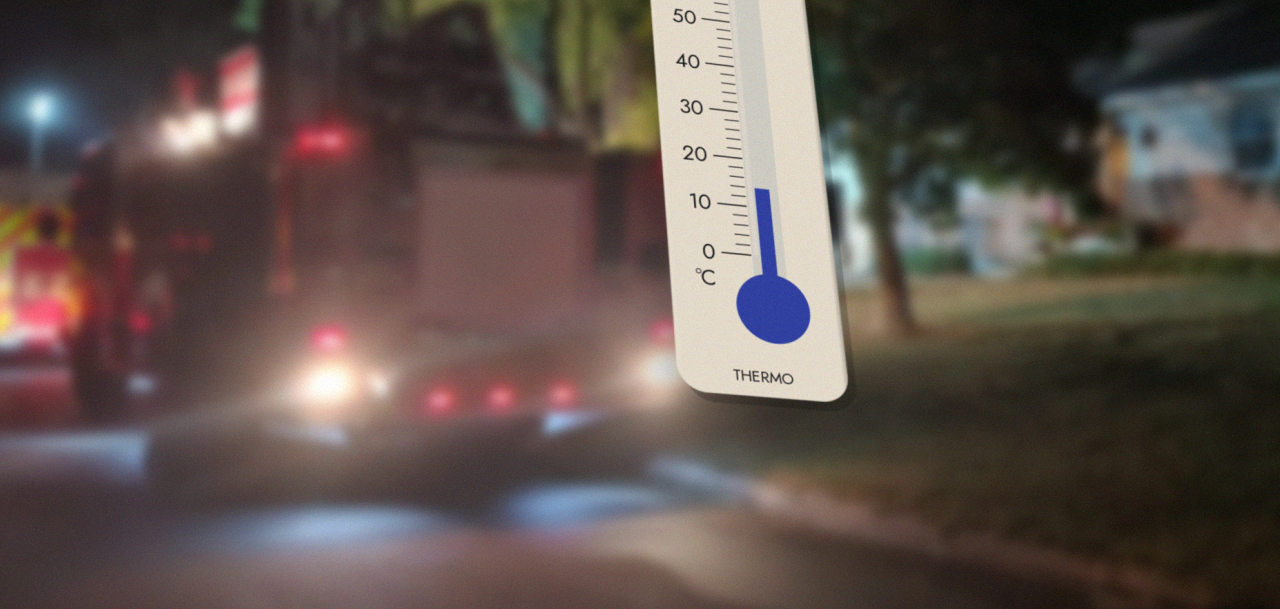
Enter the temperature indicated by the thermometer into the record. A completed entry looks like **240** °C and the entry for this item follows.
**14** °C
